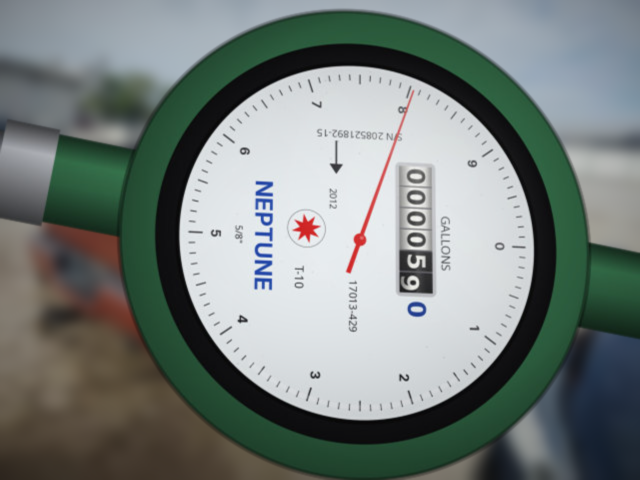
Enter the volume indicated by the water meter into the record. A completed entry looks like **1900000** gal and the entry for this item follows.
**588.0** gal
